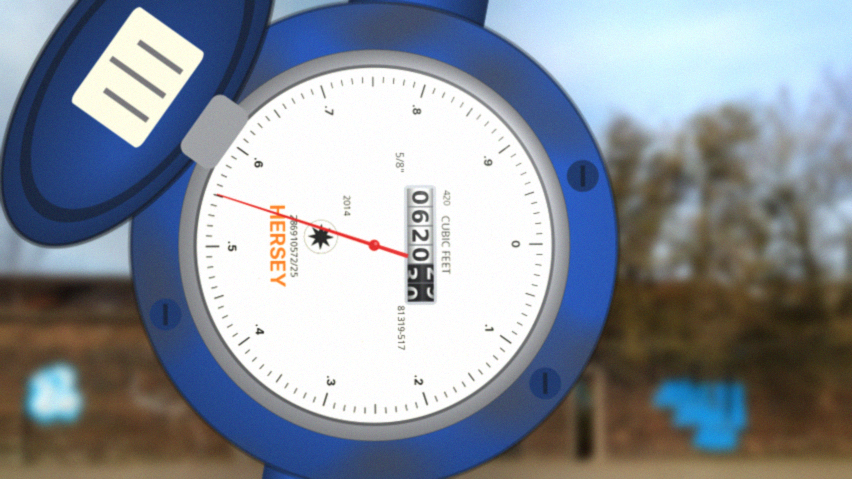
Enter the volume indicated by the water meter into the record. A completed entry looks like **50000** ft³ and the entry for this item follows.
**62029.55** ft³
